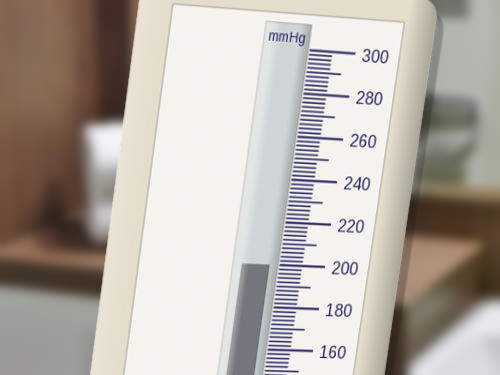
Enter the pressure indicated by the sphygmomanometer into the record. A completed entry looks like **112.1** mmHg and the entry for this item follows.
**200** mmHg
